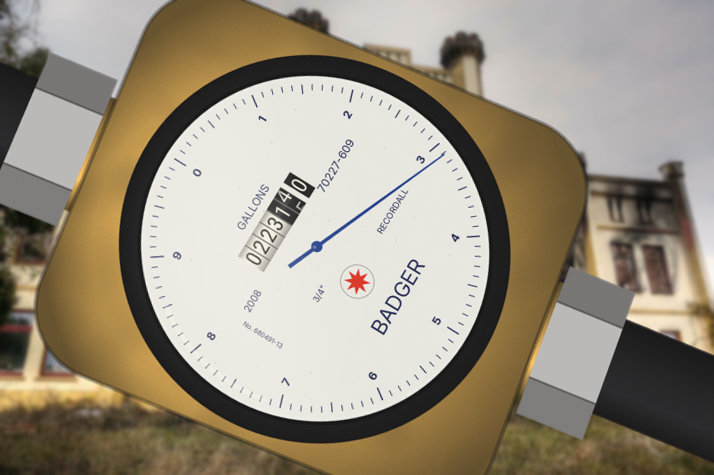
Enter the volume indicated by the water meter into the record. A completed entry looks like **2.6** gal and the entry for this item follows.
**223143.1** gal
